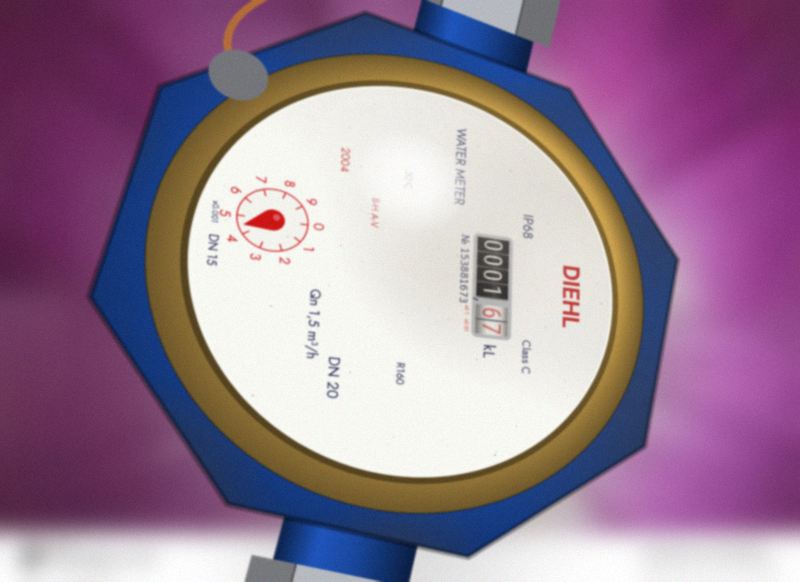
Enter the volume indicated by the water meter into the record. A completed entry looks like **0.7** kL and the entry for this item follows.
**1.674** kL
